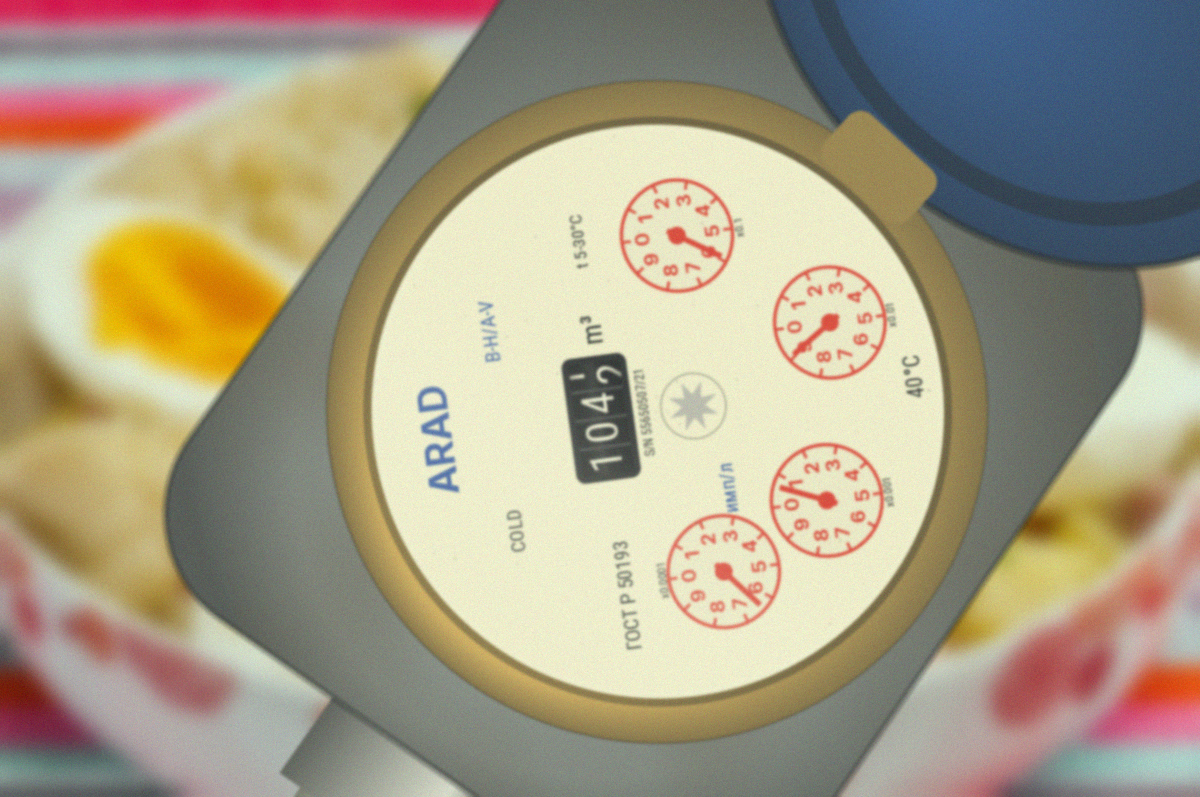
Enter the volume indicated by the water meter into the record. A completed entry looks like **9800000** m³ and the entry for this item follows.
**1041.5906** m³
